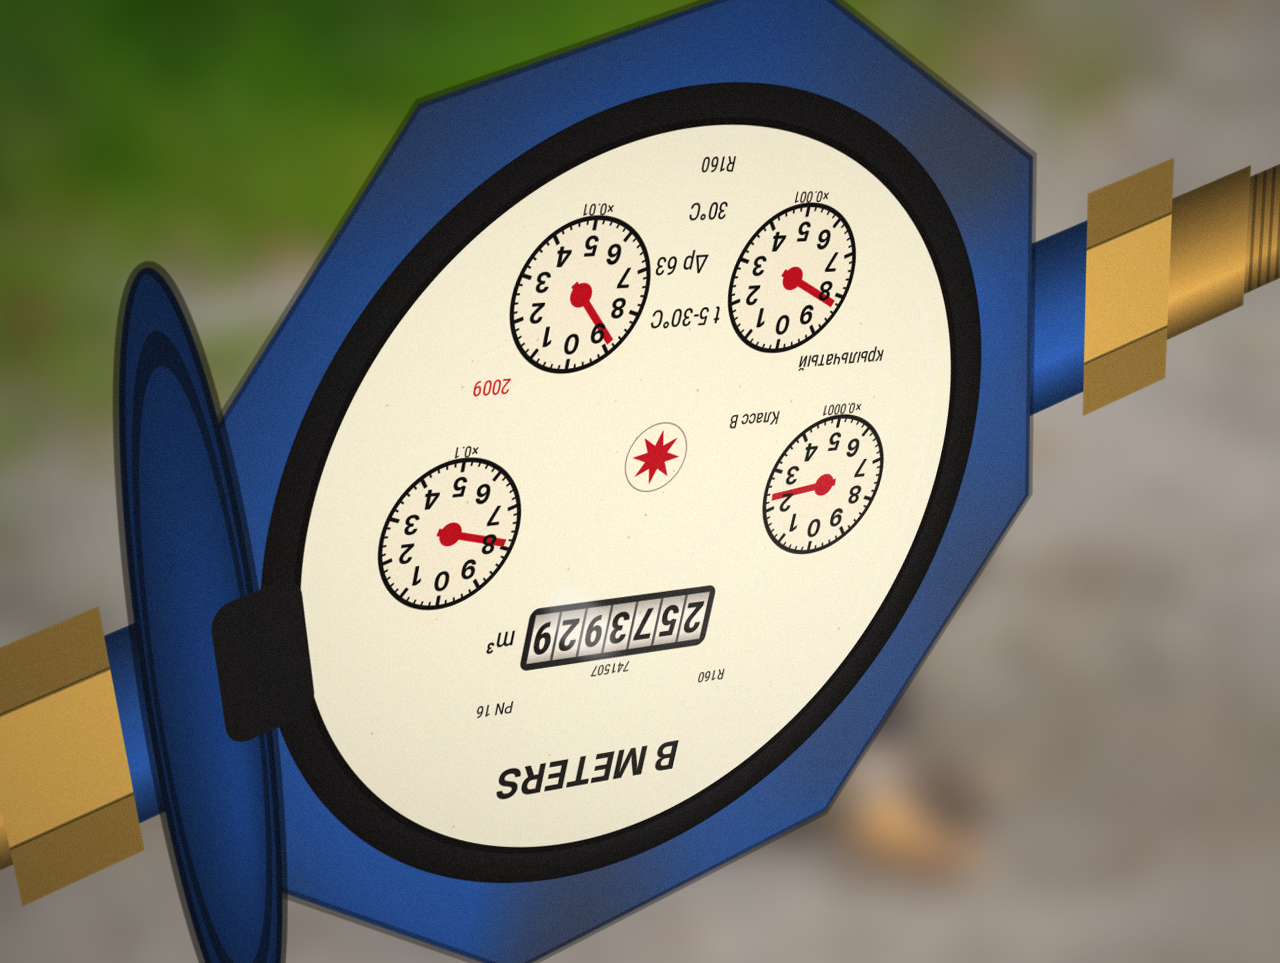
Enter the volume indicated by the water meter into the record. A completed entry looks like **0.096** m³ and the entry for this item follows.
**2573929.7882** m³
